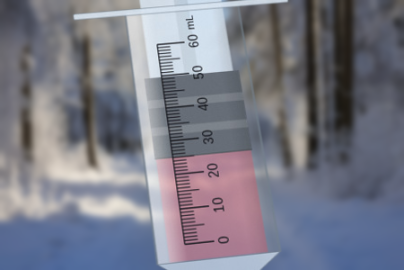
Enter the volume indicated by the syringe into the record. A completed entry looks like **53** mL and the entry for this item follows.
**25** mL
